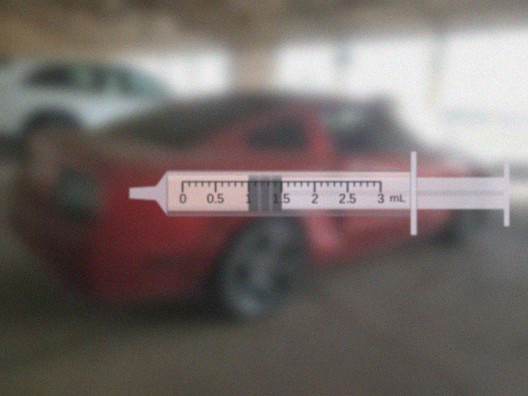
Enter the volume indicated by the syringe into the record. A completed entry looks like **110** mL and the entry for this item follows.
**1** mL
